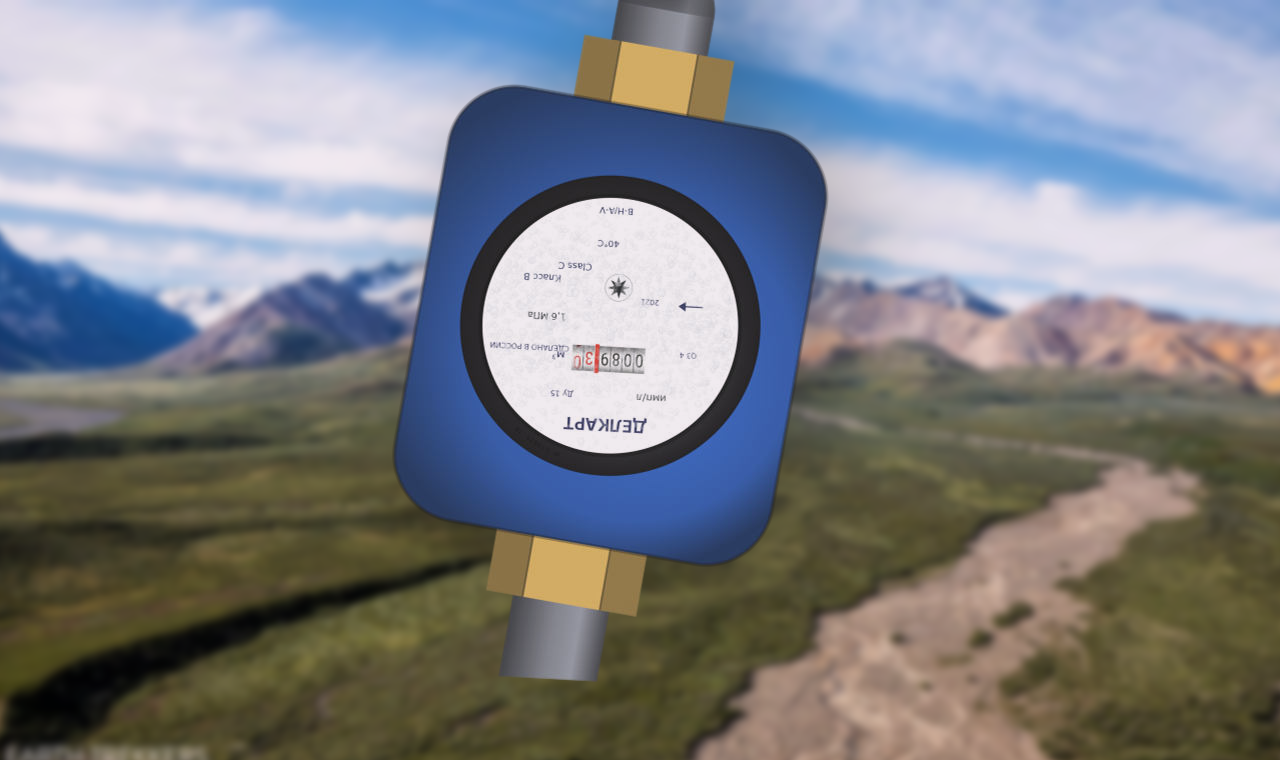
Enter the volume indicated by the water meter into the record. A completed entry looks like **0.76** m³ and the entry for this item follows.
**89.30** m³
